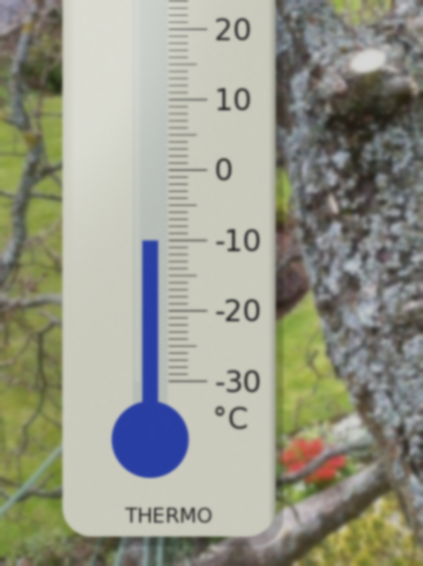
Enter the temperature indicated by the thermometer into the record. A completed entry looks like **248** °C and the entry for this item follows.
**-10** °C
